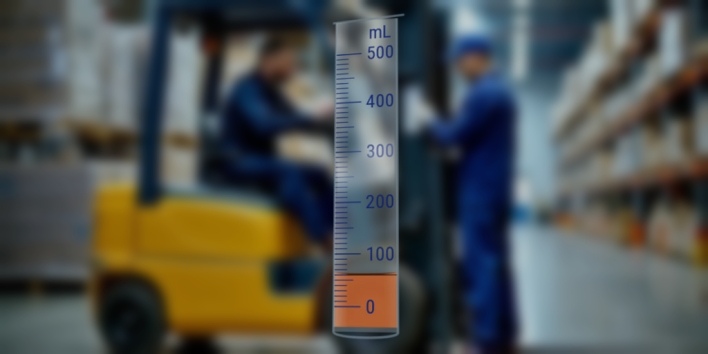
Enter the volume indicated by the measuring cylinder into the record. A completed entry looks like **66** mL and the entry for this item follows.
**60** mL
